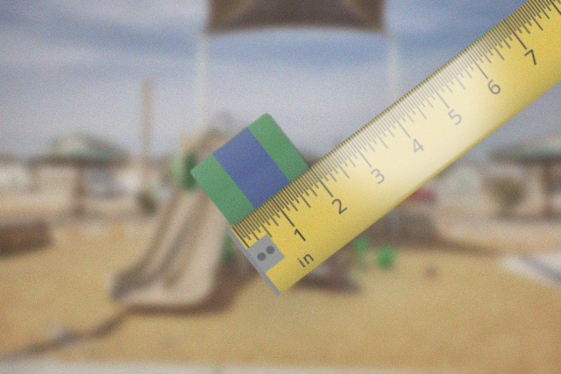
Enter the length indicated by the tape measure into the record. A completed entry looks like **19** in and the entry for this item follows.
**2** in
